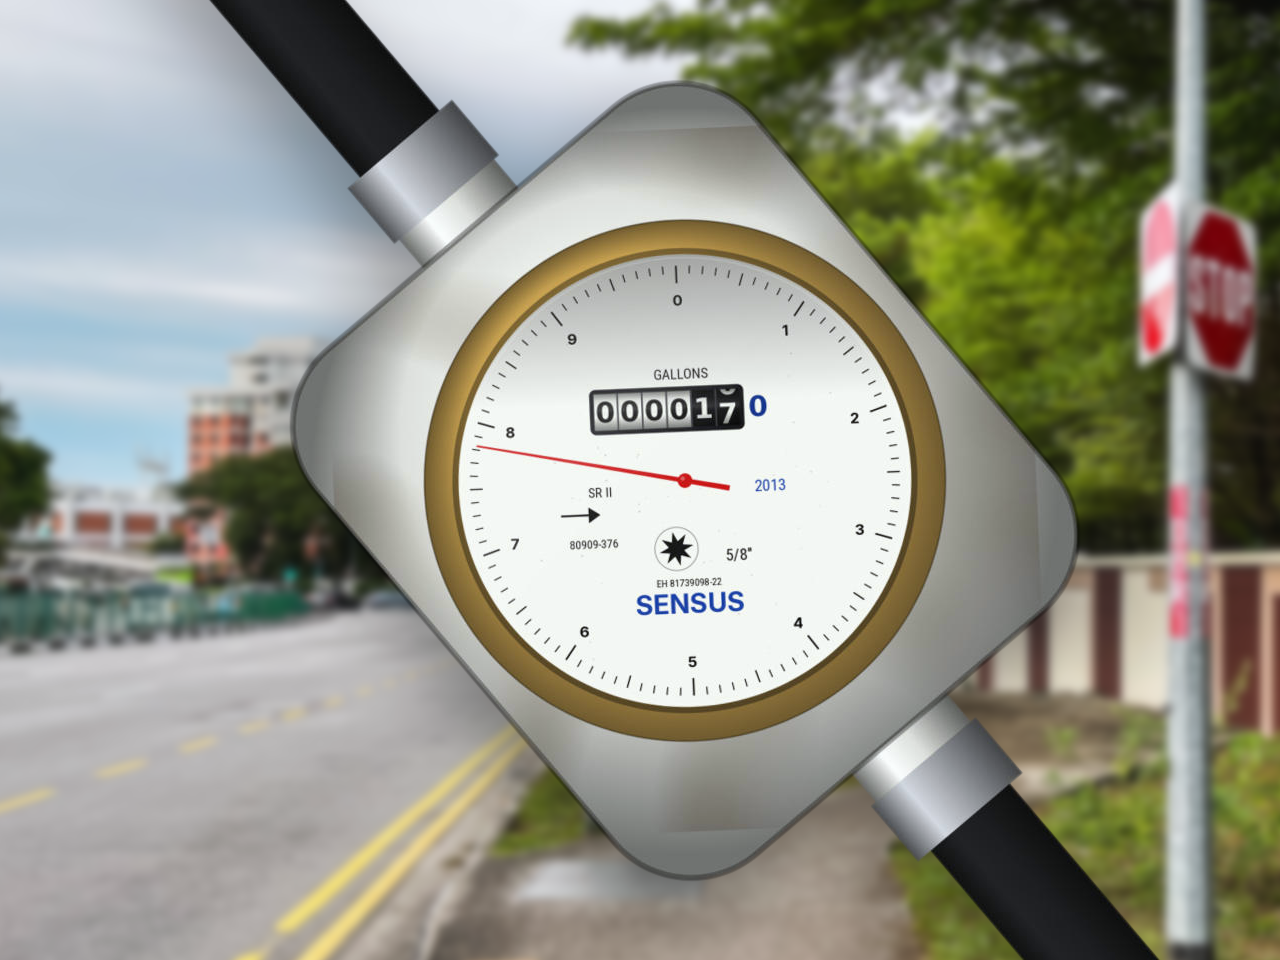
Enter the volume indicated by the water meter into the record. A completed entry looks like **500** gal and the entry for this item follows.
**167.8** gal
